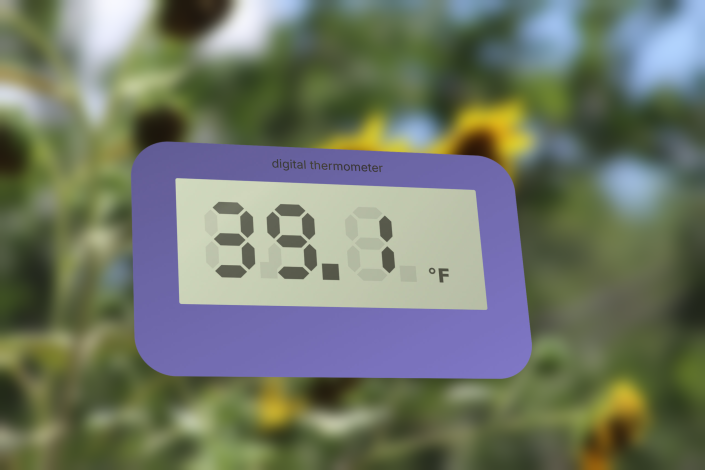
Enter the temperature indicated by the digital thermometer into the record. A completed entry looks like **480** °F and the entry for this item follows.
**39.1** °F
